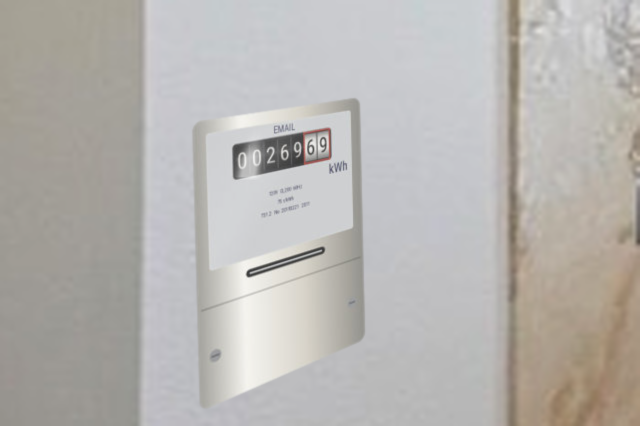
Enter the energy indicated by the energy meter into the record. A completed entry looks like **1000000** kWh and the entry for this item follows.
**269.69** kWh
